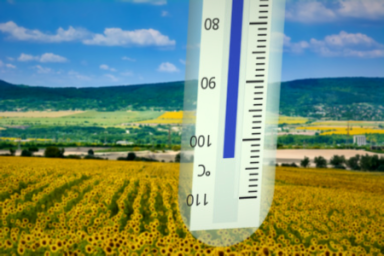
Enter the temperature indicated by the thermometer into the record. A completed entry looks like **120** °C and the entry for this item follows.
**103** °C
